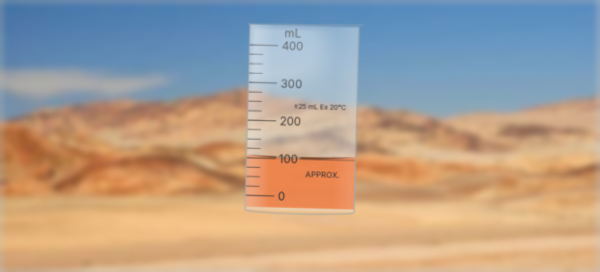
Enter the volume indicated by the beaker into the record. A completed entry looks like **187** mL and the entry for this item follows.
**100** mL
